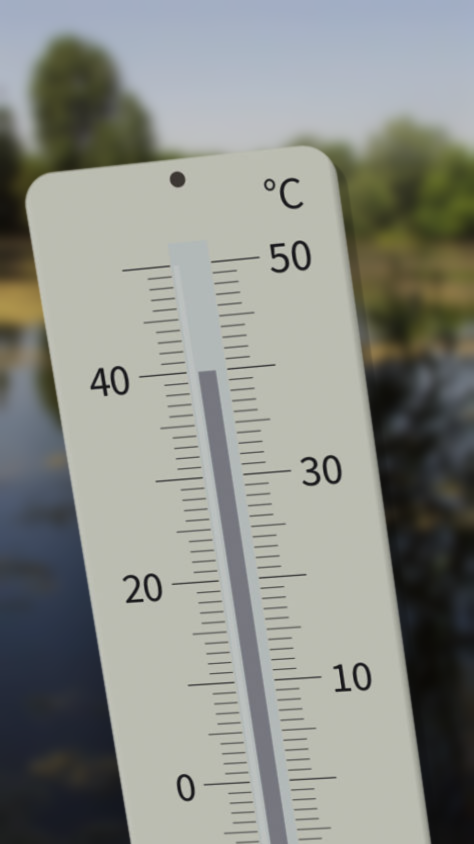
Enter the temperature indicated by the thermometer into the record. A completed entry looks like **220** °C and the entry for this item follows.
**40** °C
